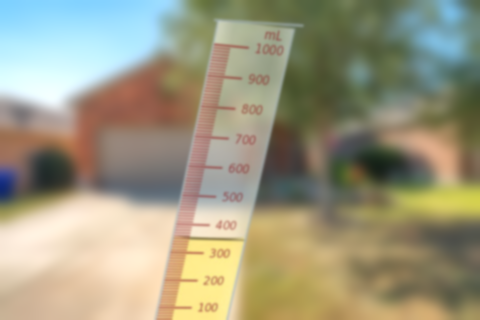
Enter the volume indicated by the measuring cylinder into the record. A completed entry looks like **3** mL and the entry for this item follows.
**350** mL
